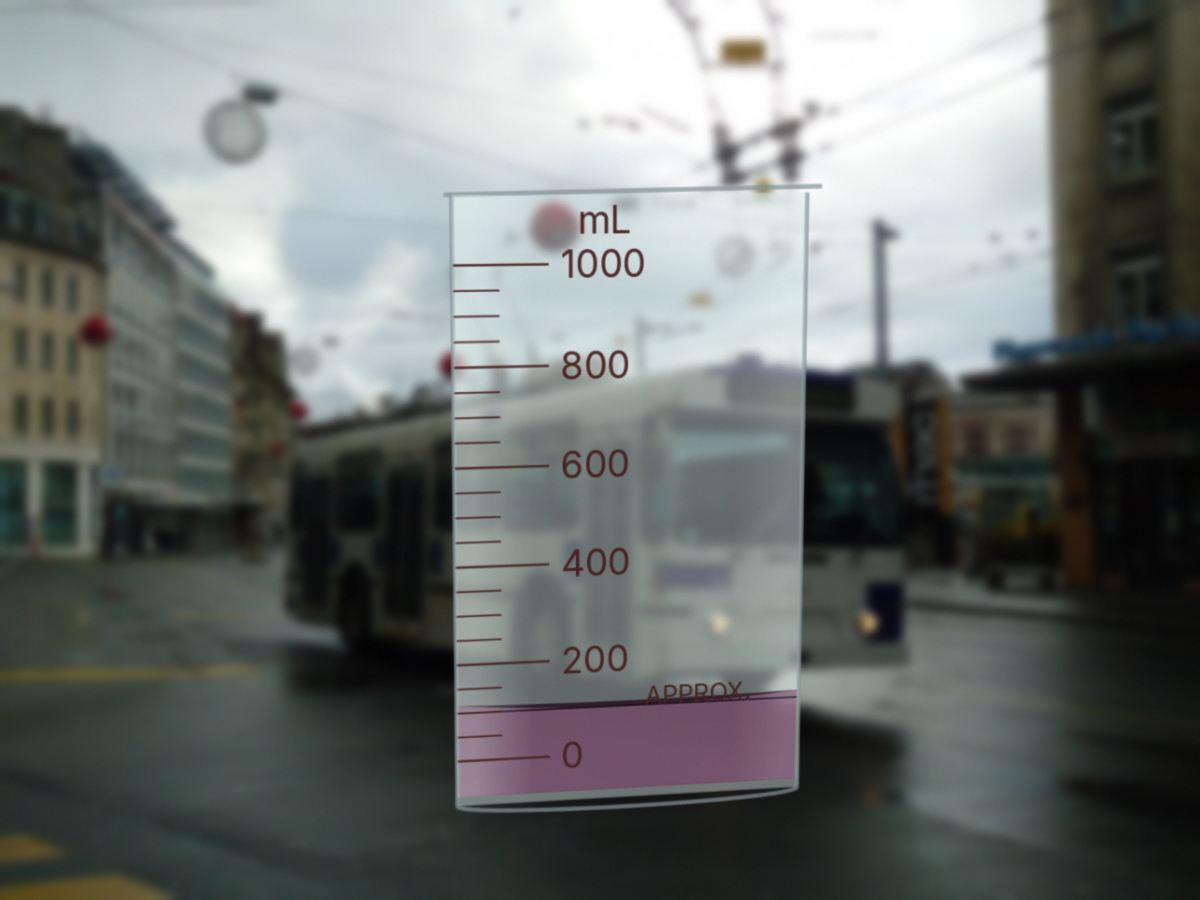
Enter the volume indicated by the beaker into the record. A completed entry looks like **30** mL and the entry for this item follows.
**100** mL
